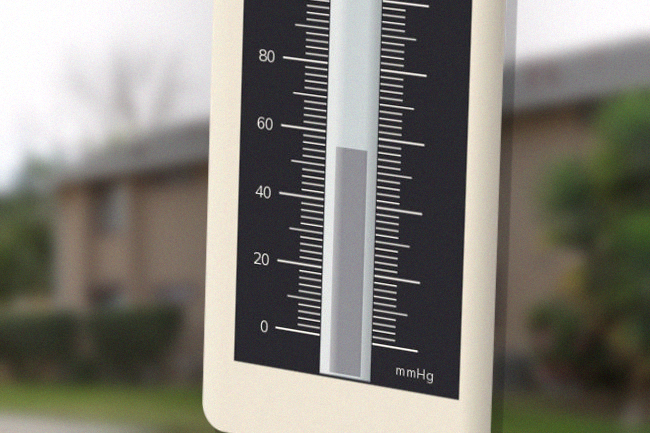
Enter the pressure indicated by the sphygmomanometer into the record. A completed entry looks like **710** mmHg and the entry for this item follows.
**56** mmHg
